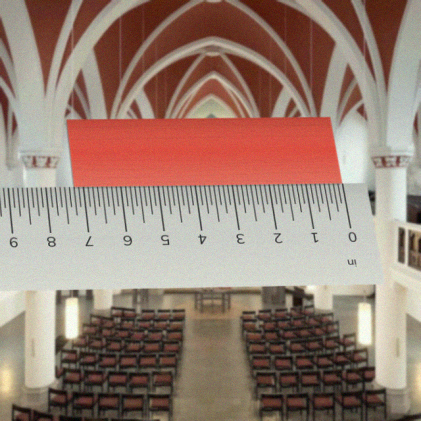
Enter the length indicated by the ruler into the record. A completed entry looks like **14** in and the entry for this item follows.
**7.25** in
